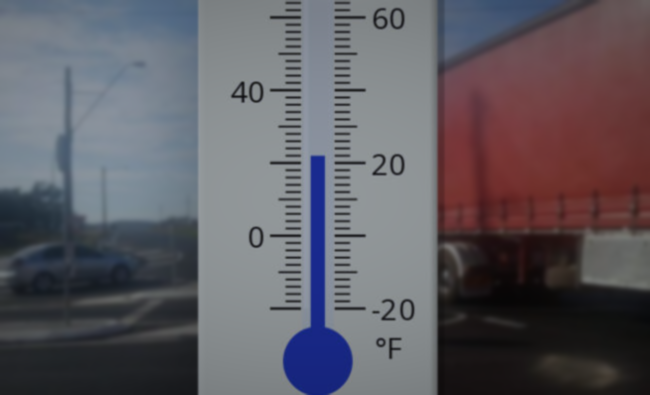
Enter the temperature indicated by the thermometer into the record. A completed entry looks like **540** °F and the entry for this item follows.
**22** °F
